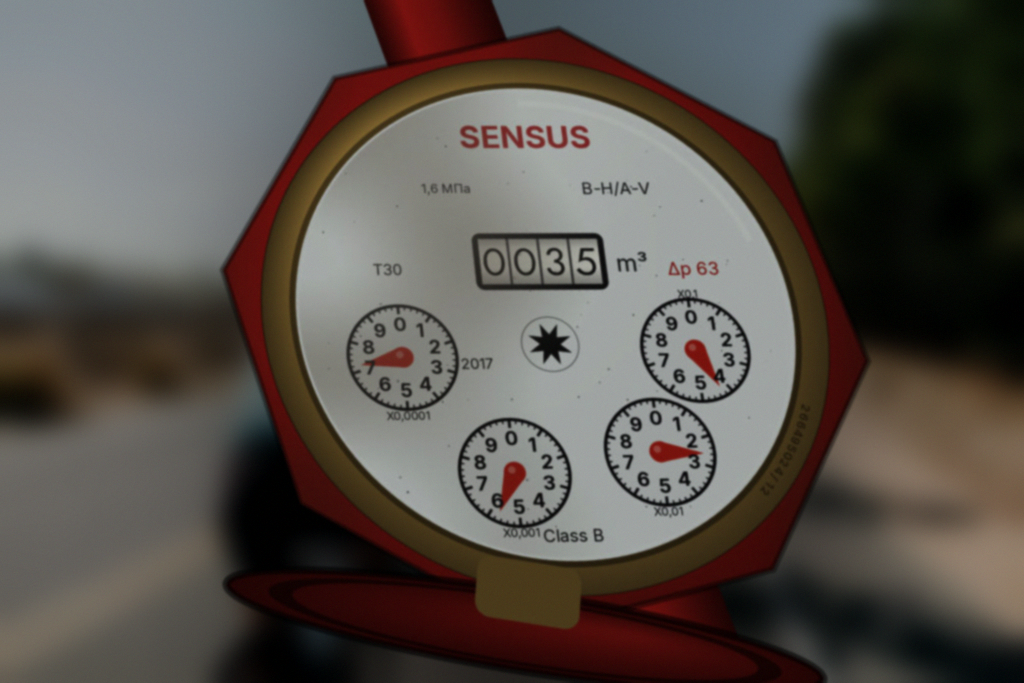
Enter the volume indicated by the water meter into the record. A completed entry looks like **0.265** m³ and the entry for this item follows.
**35.4257** m³
